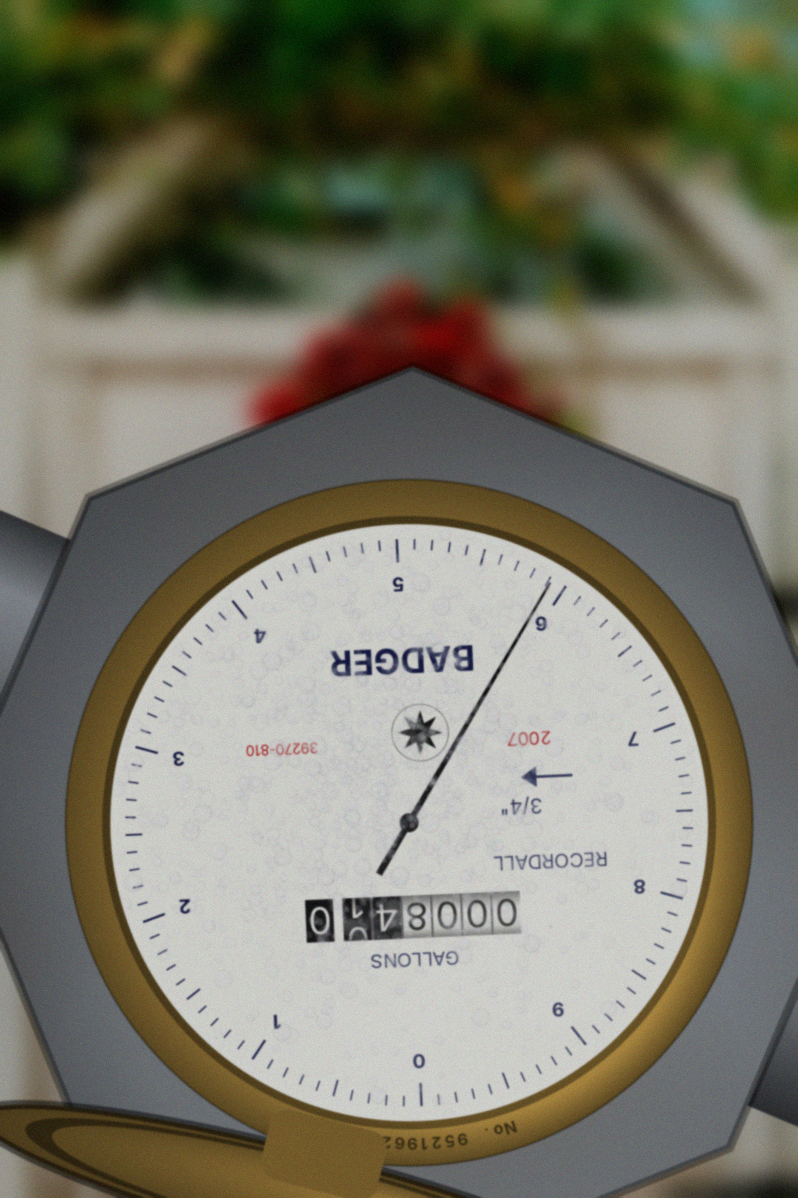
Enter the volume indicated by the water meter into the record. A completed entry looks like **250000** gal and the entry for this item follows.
**8405.9** gal
